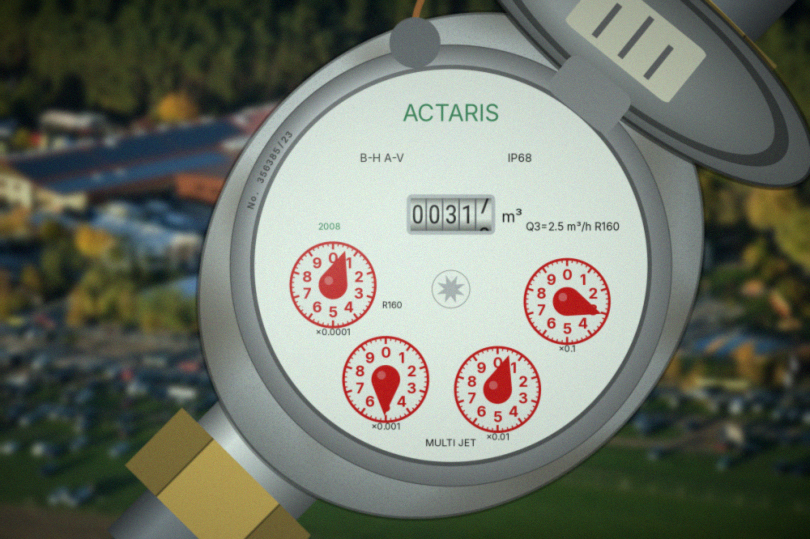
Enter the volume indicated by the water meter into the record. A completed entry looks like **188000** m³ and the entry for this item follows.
**317.3050** m³
